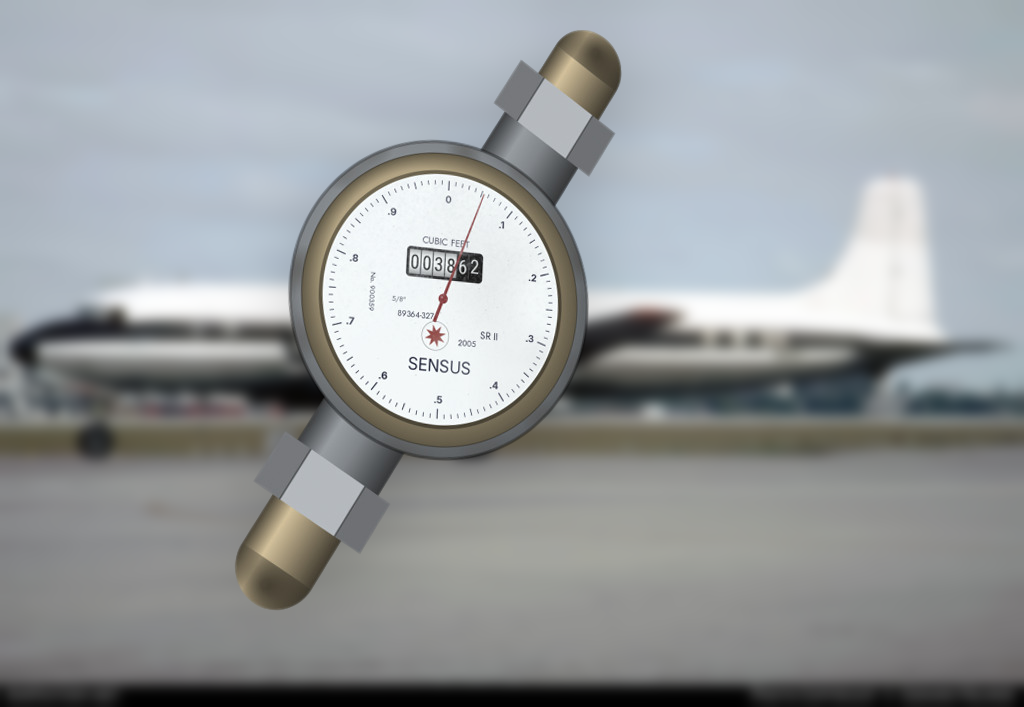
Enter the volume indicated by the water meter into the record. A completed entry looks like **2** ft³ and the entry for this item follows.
**3862.05** ft³
